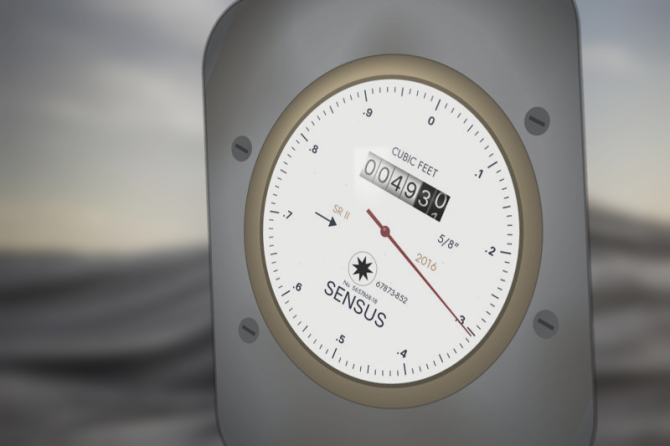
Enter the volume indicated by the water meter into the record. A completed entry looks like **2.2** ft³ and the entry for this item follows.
**4930.30** ft³
